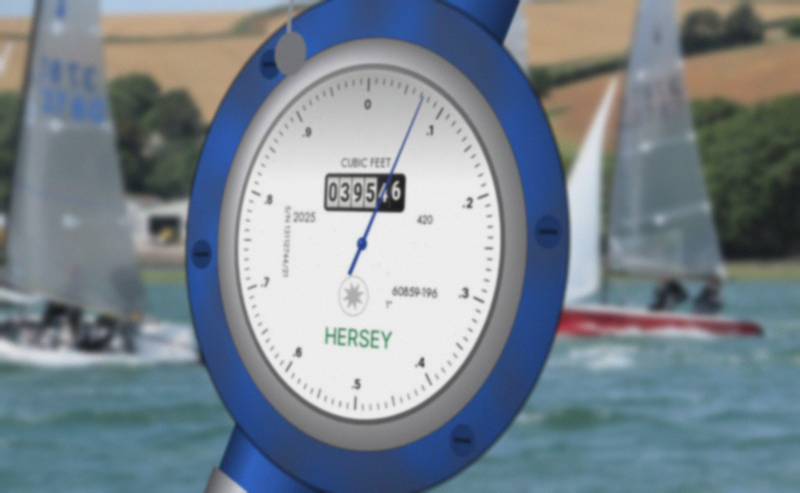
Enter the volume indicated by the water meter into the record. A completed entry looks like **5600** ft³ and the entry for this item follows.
**39546.07** ft³
